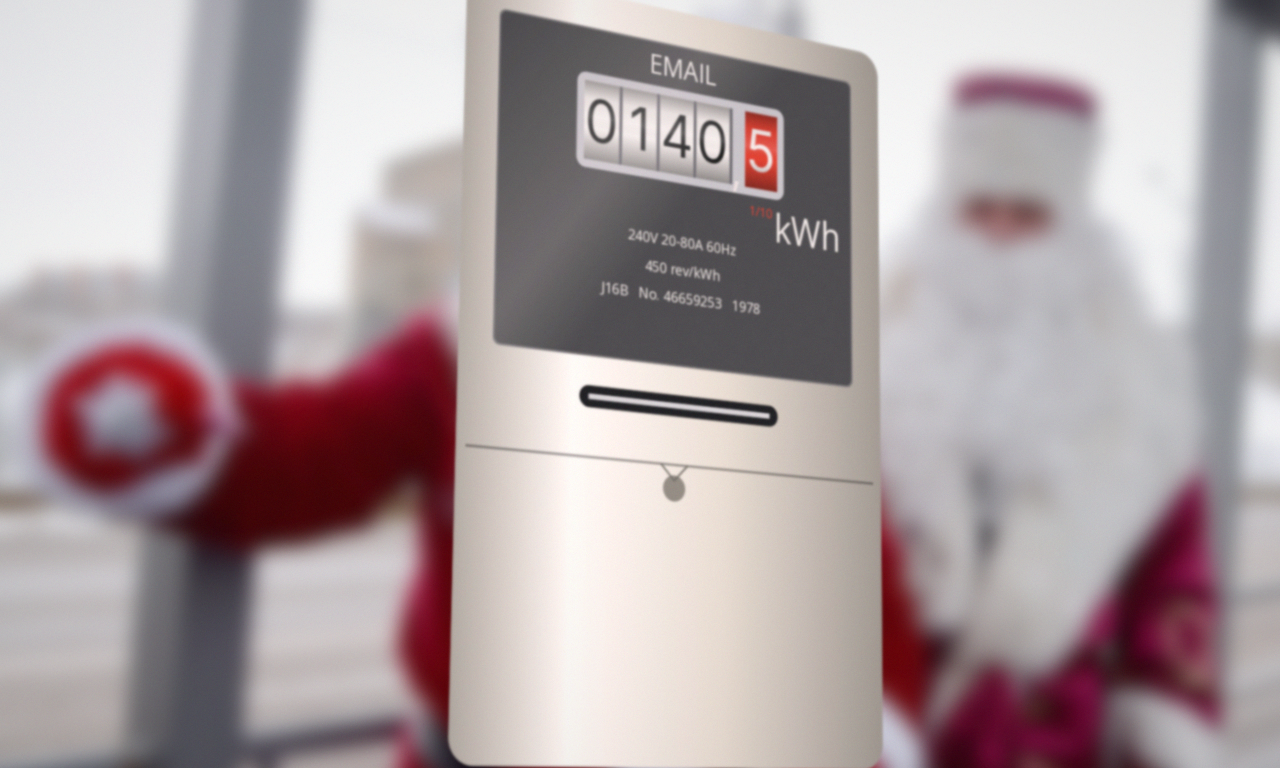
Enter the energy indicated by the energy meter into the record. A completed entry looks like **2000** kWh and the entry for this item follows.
**140.5** kWh
